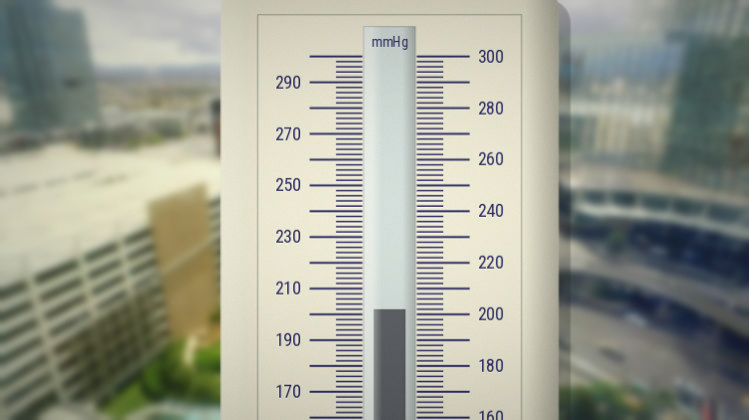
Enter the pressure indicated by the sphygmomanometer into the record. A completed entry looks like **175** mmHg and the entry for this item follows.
**202** mmHg
